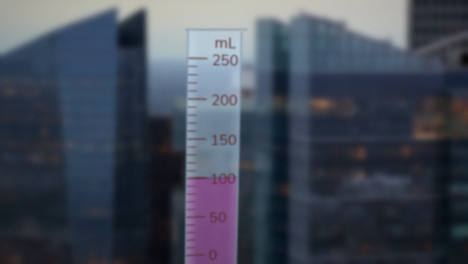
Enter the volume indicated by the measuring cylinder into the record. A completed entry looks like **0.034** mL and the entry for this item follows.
**100** mL
